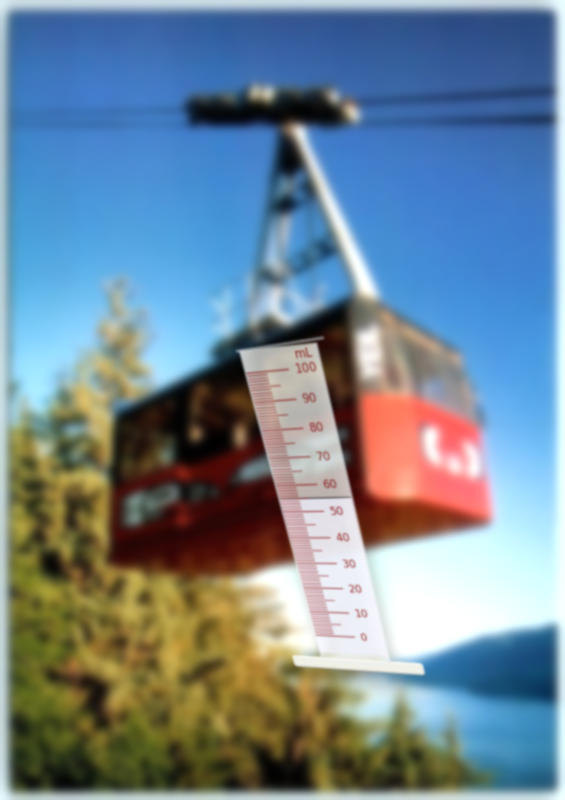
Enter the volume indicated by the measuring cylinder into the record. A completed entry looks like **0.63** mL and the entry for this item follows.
**55** mL
